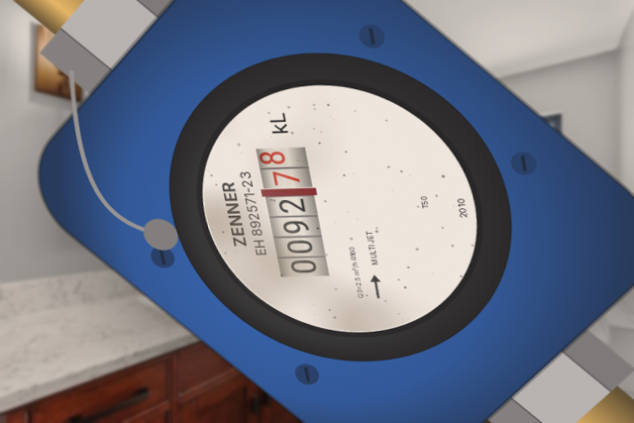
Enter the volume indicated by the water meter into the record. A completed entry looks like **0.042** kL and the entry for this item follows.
**92.78** kL
